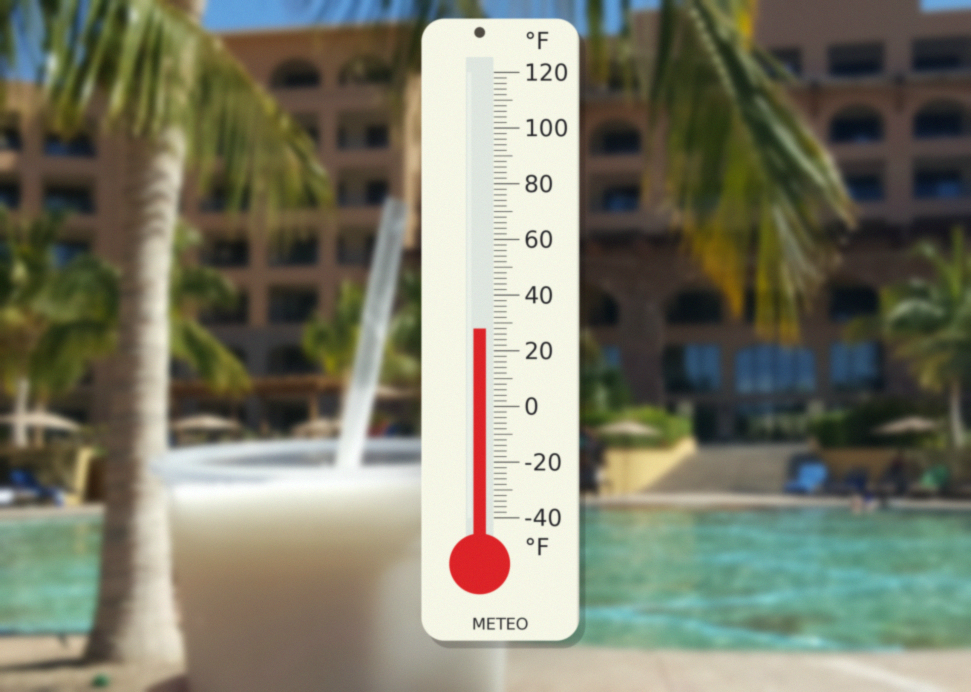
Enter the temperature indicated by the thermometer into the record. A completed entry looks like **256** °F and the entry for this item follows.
**28** °F
